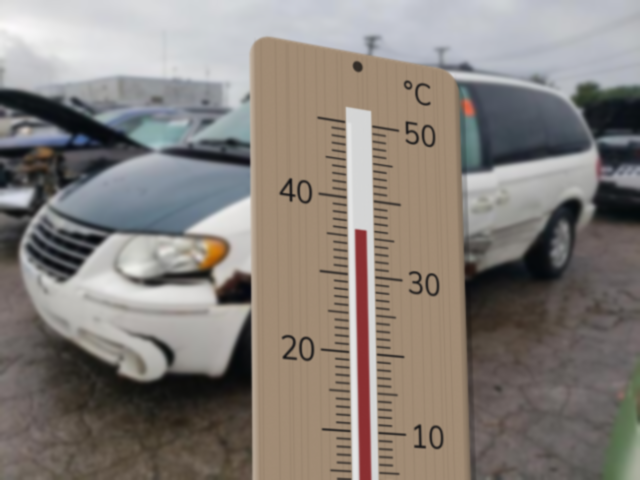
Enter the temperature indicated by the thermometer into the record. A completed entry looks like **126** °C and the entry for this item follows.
**36** °C
